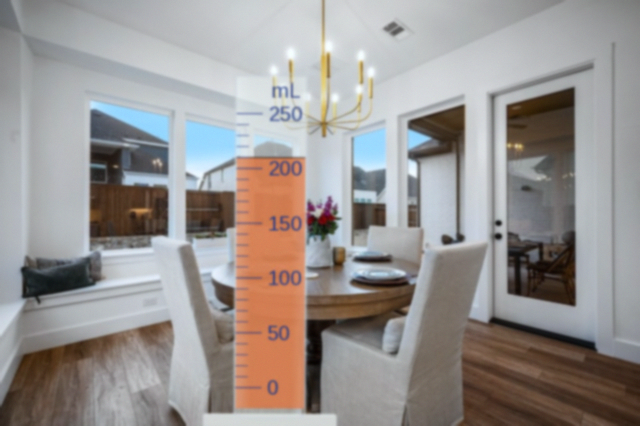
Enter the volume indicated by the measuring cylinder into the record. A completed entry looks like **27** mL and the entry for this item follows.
**210** mL
